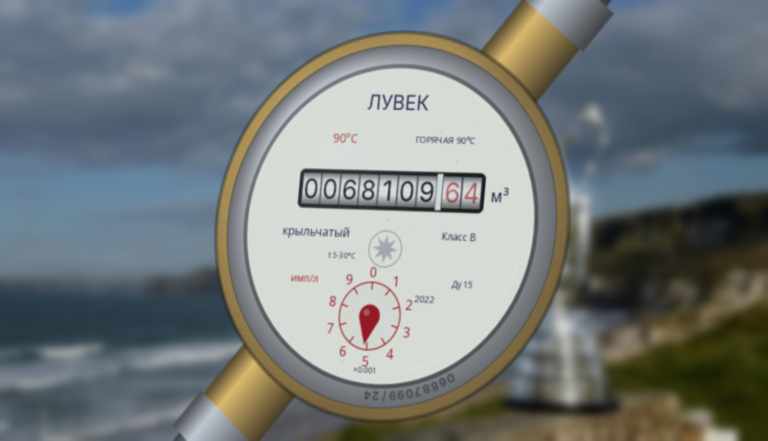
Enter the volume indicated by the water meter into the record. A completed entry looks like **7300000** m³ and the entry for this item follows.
**68109.645** m³
